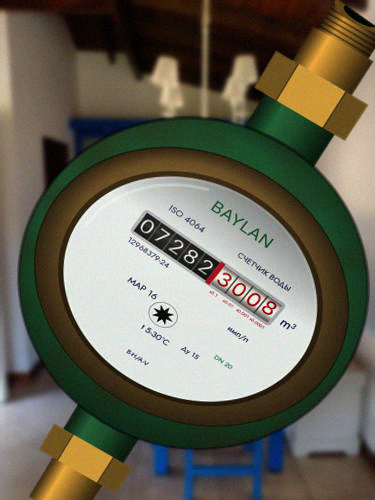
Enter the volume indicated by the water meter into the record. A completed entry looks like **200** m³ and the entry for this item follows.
**7282.3008** m³
